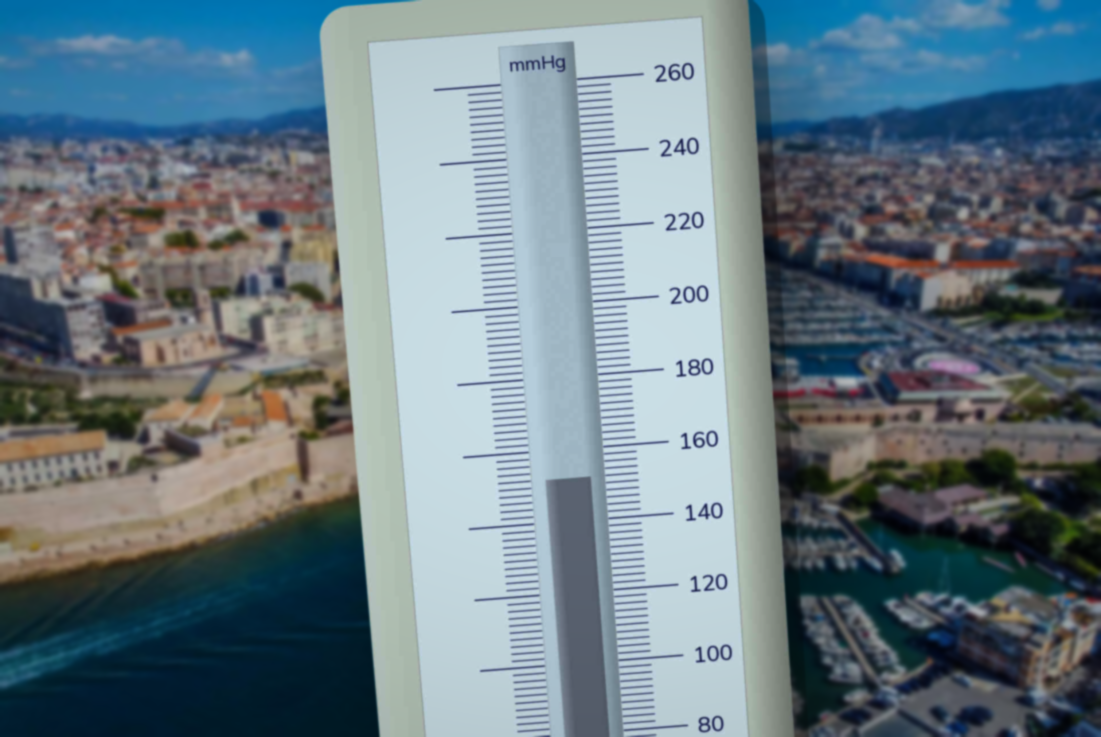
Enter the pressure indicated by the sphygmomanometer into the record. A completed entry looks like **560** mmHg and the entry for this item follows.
**152** mmHg
